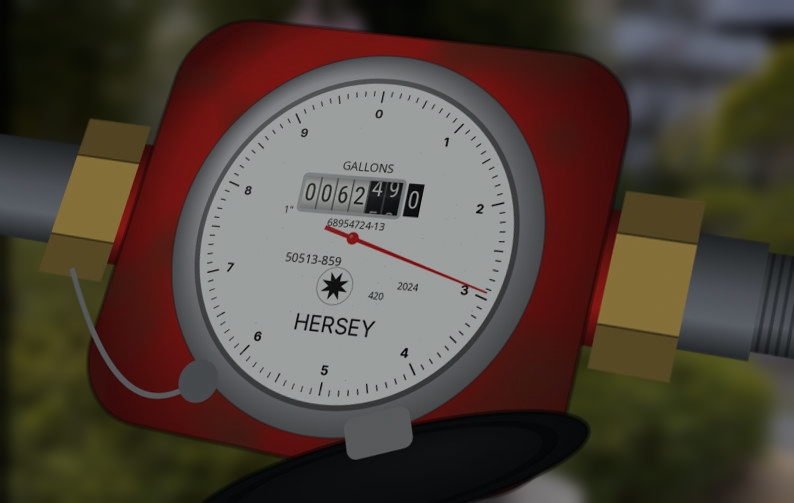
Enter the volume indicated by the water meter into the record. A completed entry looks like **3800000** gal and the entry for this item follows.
**62492.9** gal
